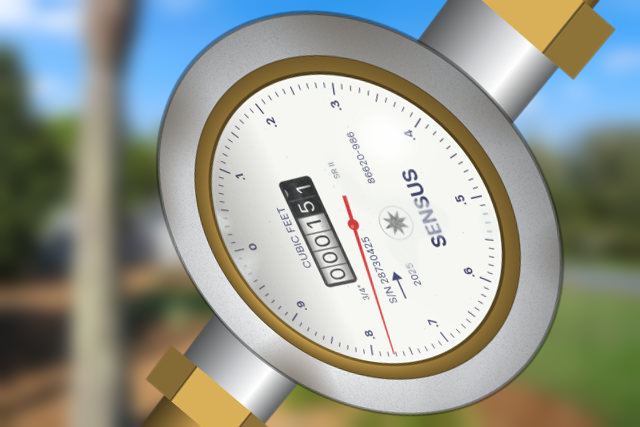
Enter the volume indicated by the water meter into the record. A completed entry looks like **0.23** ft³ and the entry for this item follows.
**150.77** ft³
